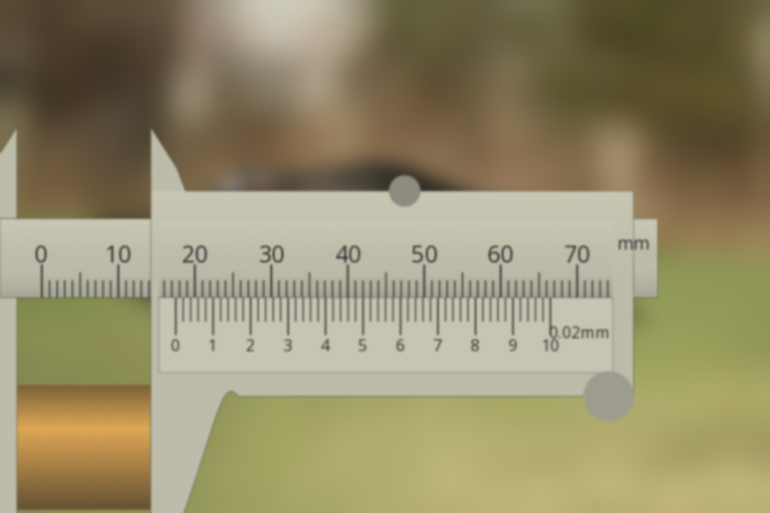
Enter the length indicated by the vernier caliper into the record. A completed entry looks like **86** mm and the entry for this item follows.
**17.5** mm
